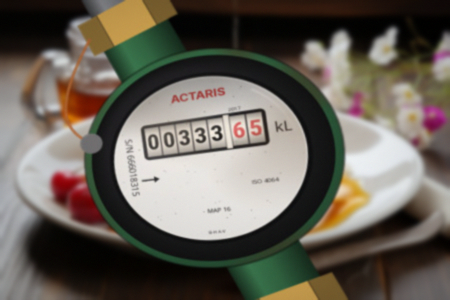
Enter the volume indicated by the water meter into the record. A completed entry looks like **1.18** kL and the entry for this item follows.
**333.65** kL
